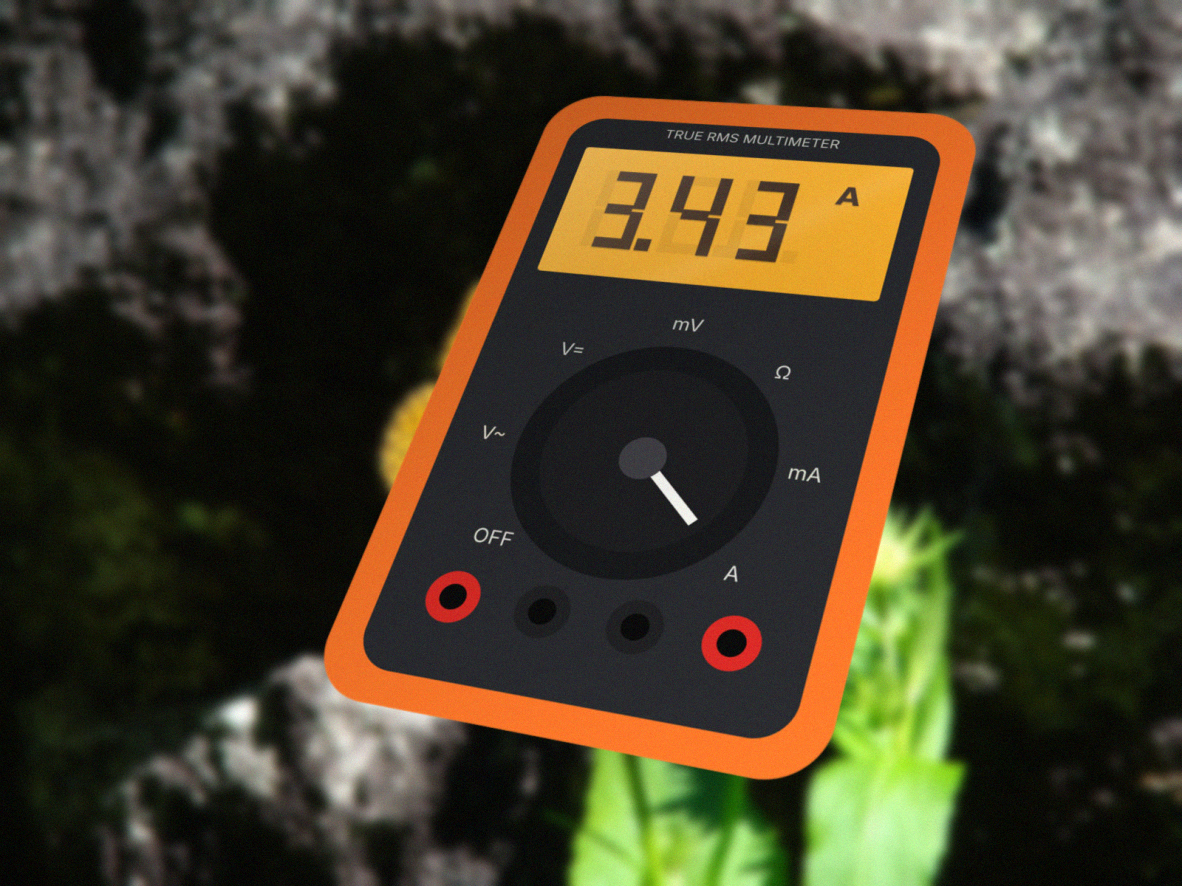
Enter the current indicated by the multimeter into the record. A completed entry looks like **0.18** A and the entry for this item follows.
**3.43** A
